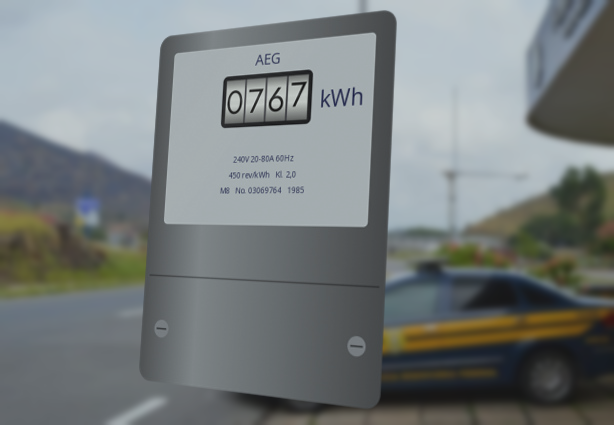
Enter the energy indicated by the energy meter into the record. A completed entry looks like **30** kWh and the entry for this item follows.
**767** kWh
